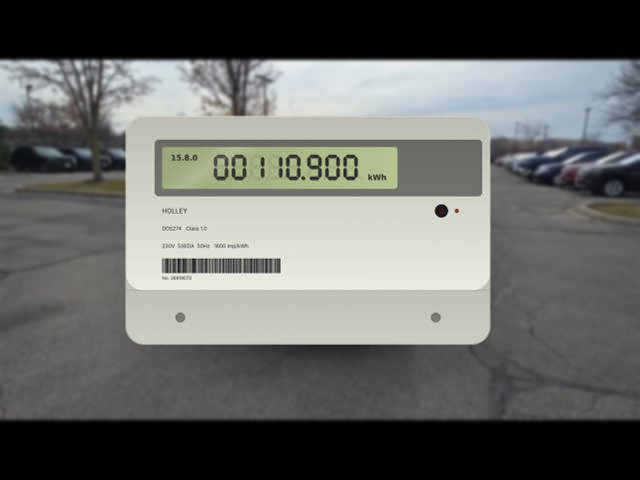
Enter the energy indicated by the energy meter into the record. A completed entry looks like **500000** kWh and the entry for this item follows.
**110.900** kWh
